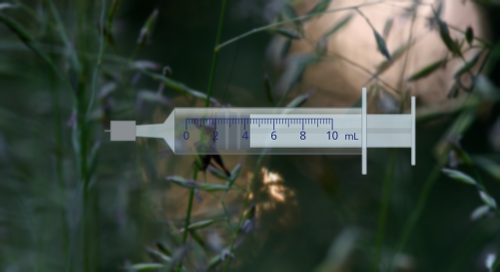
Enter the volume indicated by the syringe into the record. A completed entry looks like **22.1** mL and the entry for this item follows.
**2** mL
